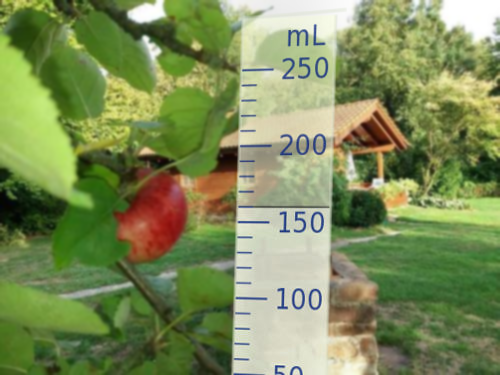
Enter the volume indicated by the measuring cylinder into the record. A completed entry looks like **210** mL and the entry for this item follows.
**160** mL
